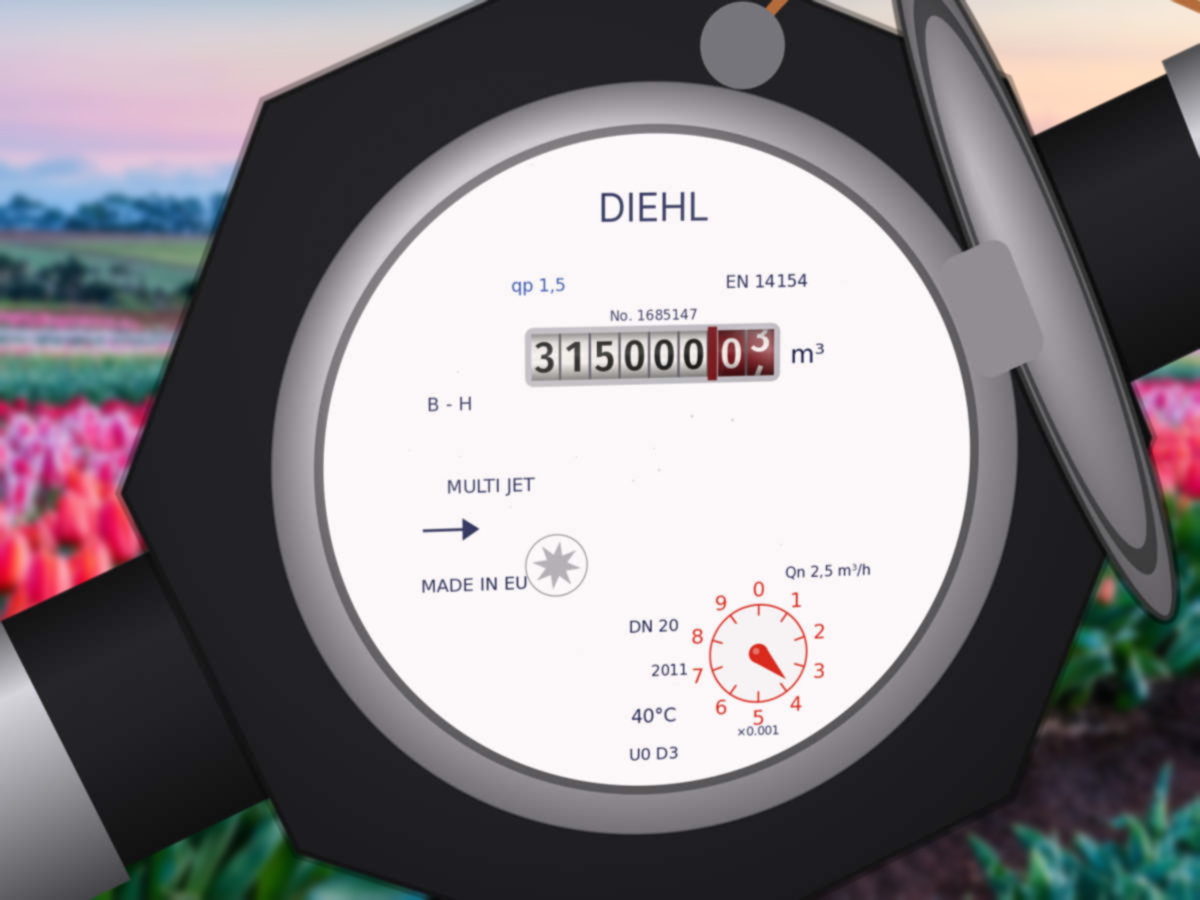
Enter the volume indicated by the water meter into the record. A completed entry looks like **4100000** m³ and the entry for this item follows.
**315000.033** m³
